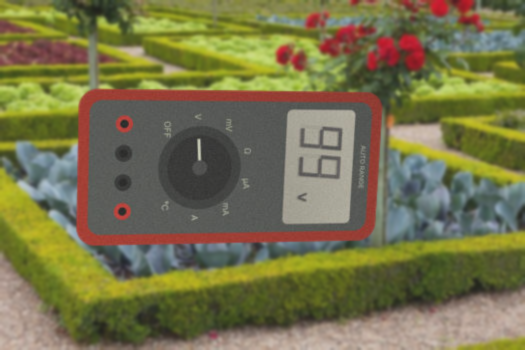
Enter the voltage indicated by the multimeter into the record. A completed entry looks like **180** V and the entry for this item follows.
**99** V
